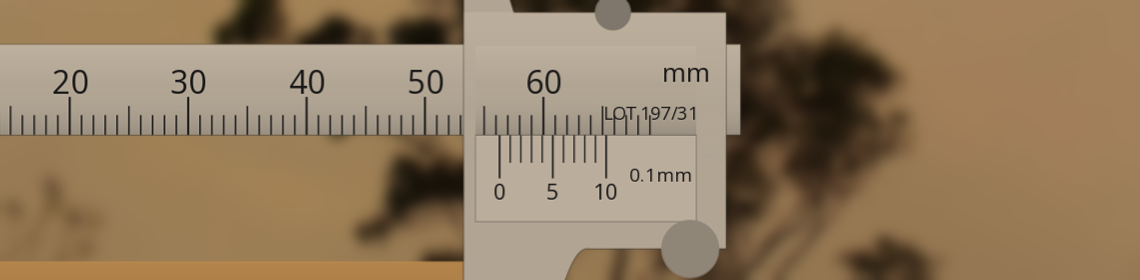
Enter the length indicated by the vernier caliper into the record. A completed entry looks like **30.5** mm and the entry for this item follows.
**56.3** mm
